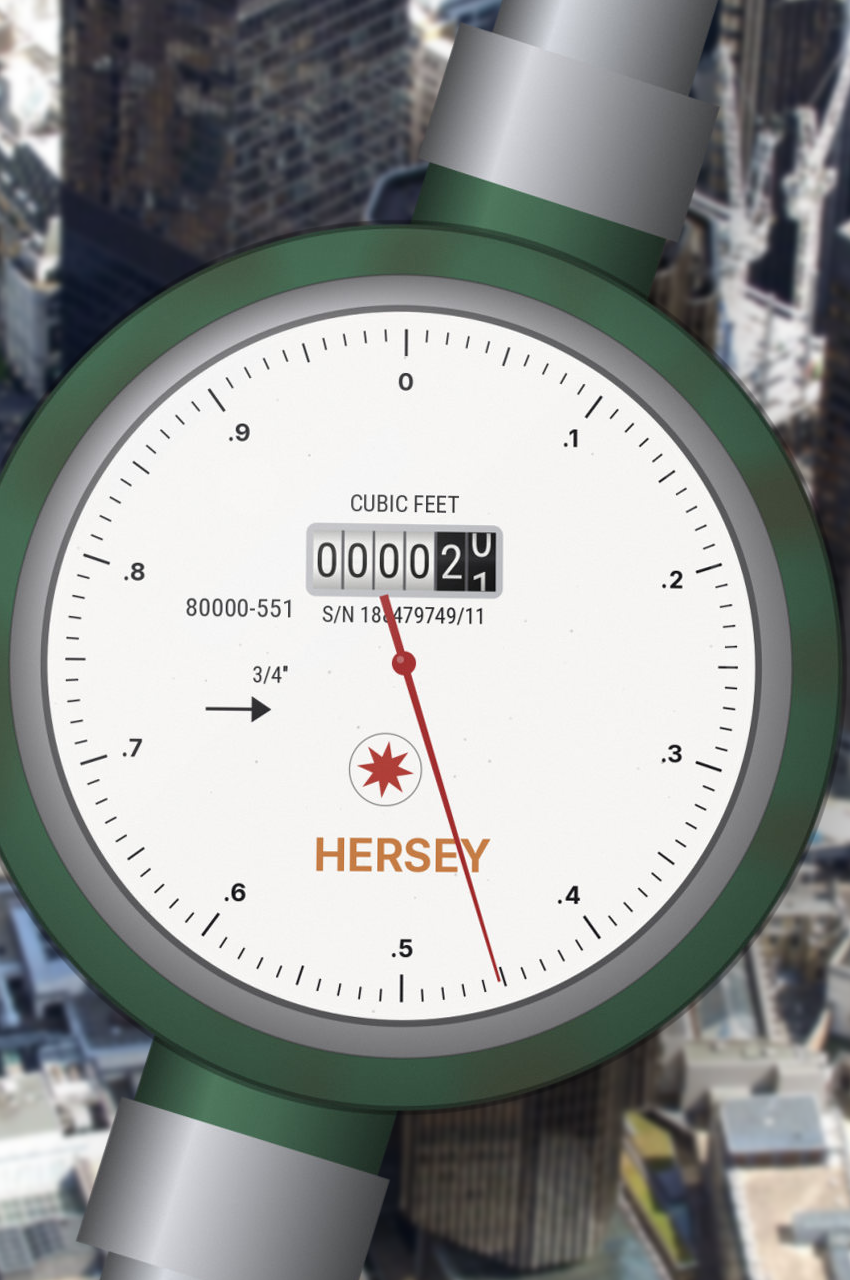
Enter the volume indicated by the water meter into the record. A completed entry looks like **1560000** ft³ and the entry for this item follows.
**20.45** ft³
